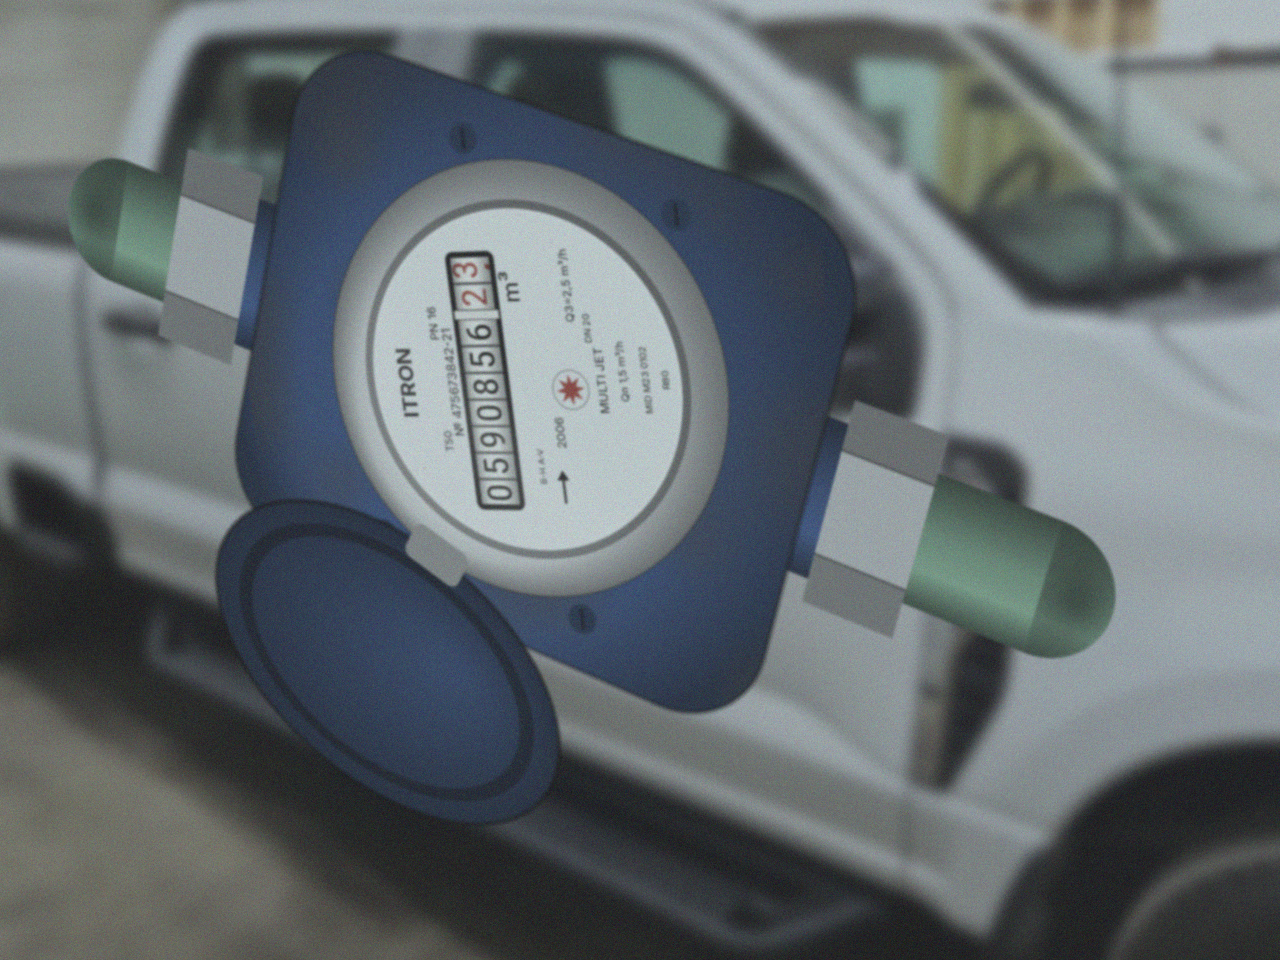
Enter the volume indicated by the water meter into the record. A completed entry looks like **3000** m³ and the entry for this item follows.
**590856.23** m³
